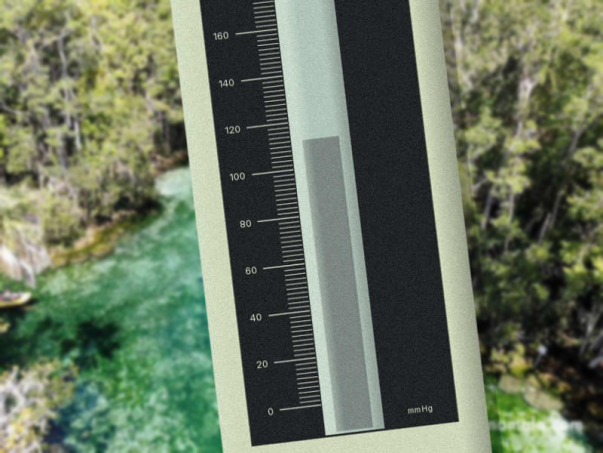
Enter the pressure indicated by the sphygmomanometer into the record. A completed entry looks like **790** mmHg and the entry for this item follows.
**112** mmHg
